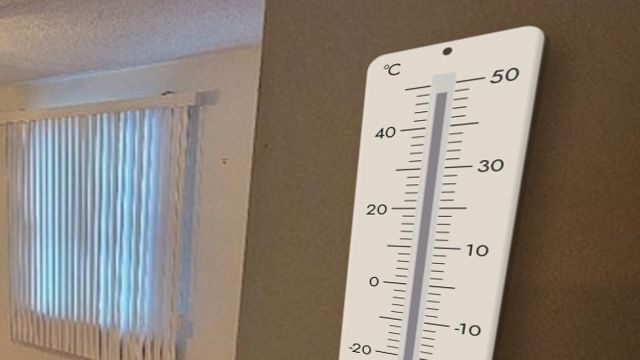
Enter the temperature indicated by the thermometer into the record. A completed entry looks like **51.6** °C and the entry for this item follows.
**48** °C
